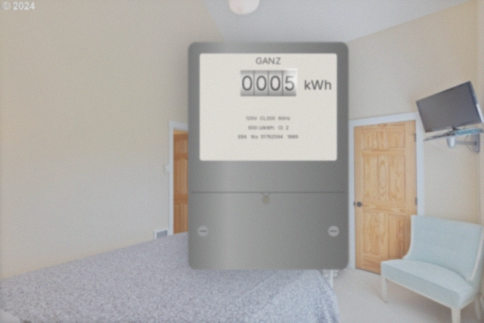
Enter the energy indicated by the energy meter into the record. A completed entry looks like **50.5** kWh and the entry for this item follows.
**5** kWh
